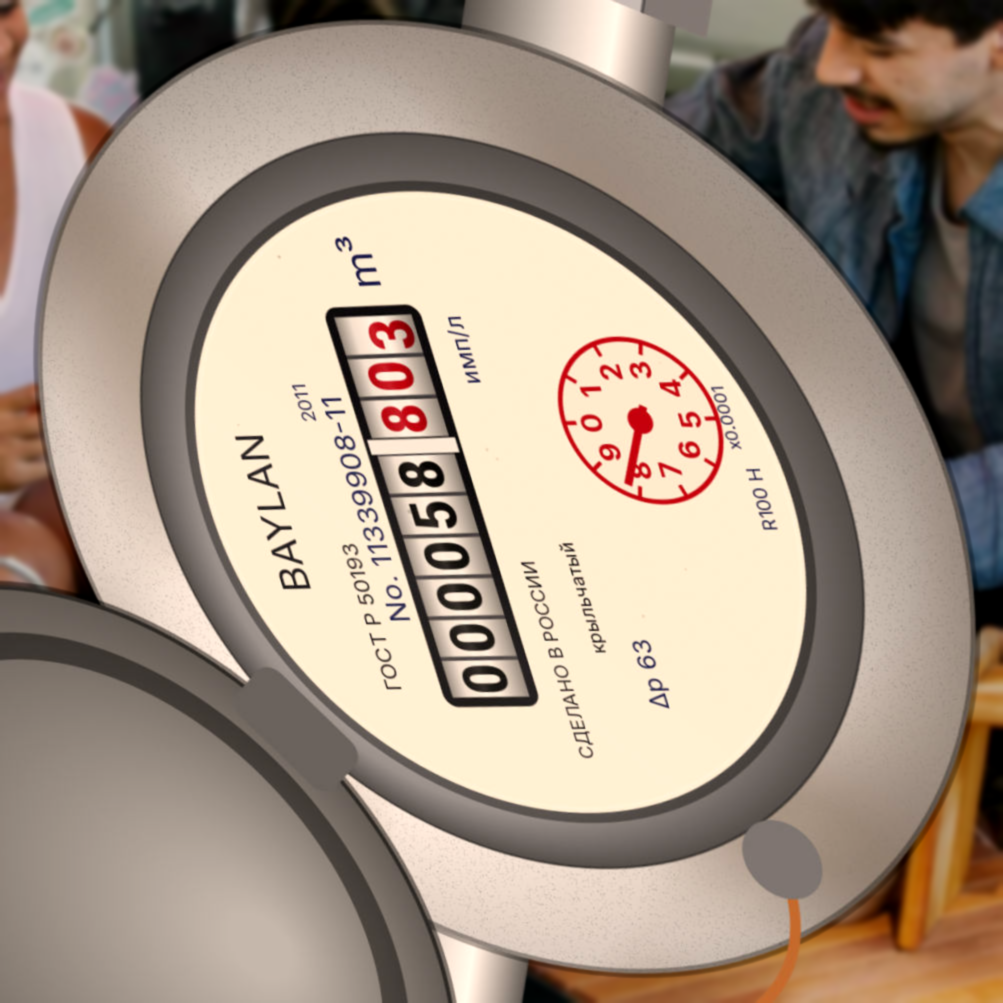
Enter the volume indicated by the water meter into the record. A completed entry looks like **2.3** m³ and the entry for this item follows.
**58.8028** m³
